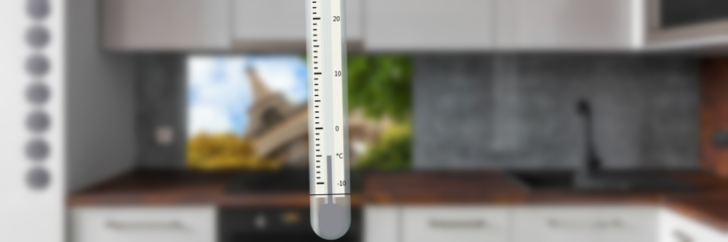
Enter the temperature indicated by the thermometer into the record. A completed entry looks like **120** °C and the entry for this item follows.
**-5** °C
